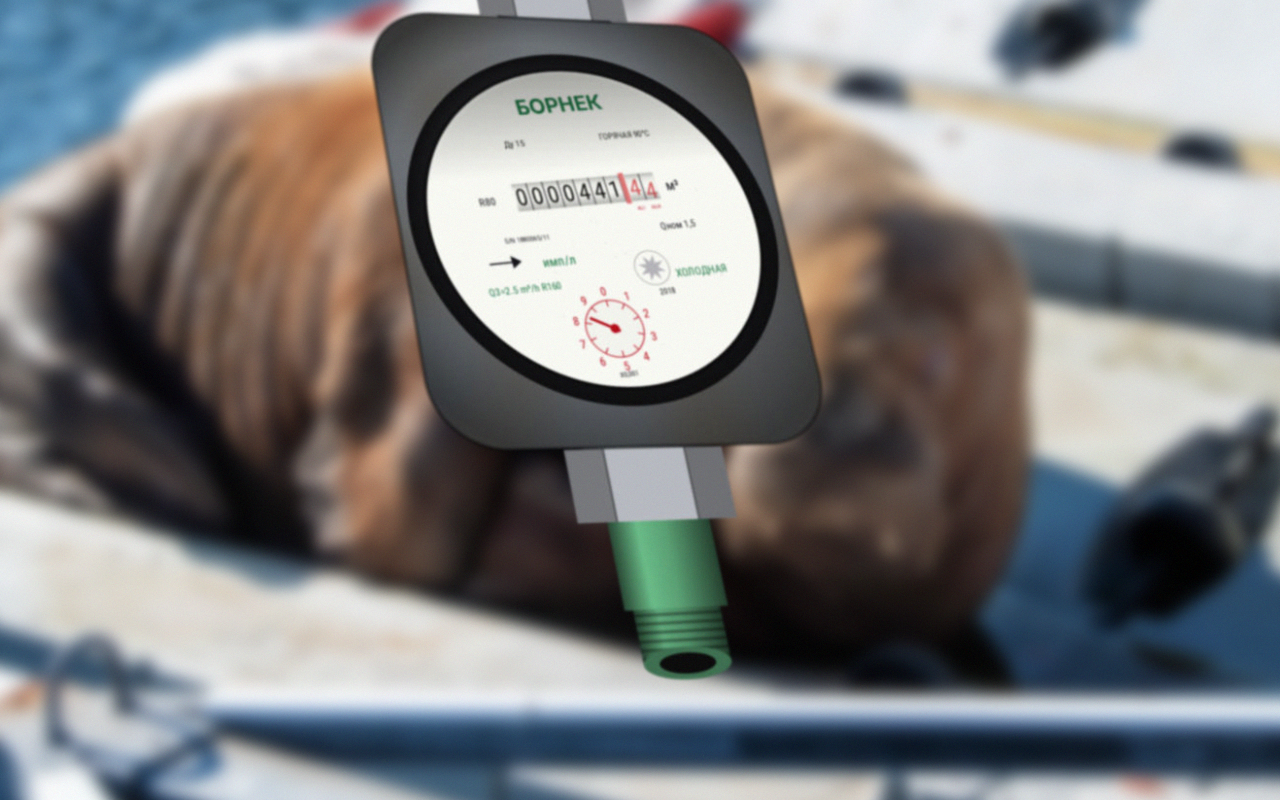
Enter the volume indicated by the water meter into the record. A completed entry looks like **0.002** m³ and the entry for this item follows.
**441.438** m³
